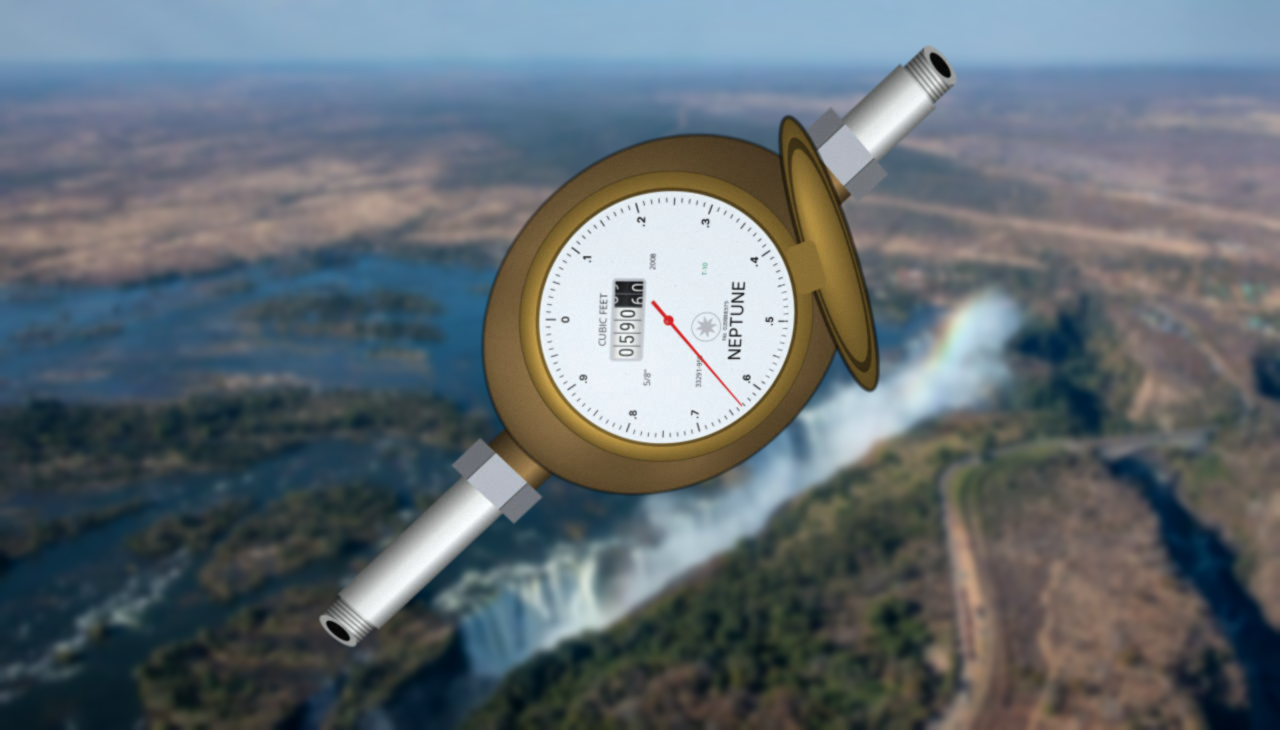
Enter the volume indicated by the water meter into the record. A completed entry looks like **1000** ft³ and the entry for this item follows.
**59059.63** ft³
